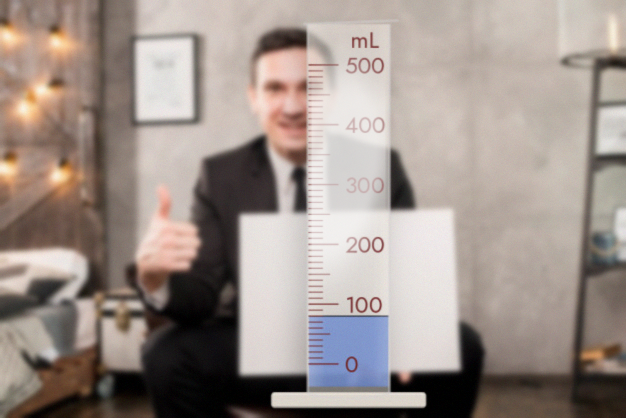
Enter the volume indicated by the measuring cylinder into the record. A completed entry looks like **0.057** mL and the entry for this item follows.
**80** mL
